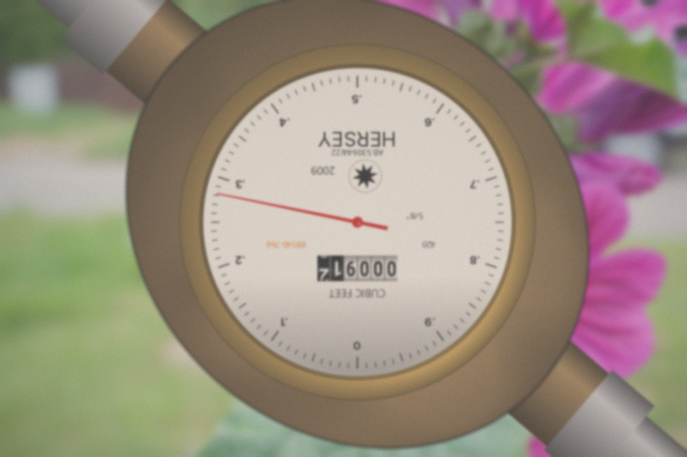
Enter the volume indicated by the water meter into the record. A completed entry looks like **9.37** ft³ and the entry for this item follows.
**912.28** ft³
